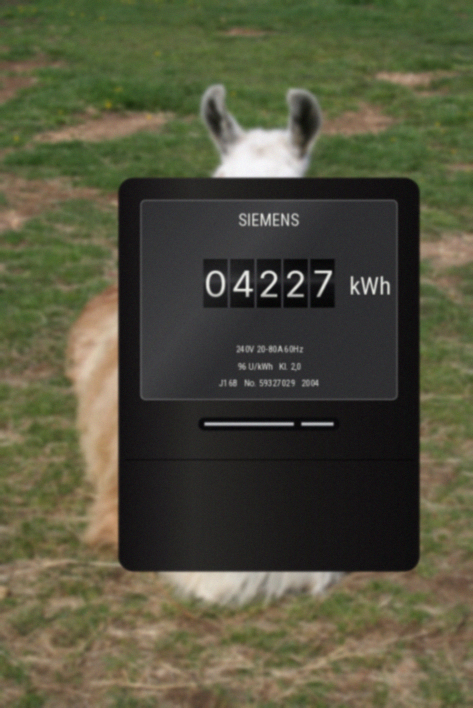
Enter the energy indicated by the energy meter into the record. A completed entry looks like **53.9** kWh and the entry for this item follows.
**4227** kWh
